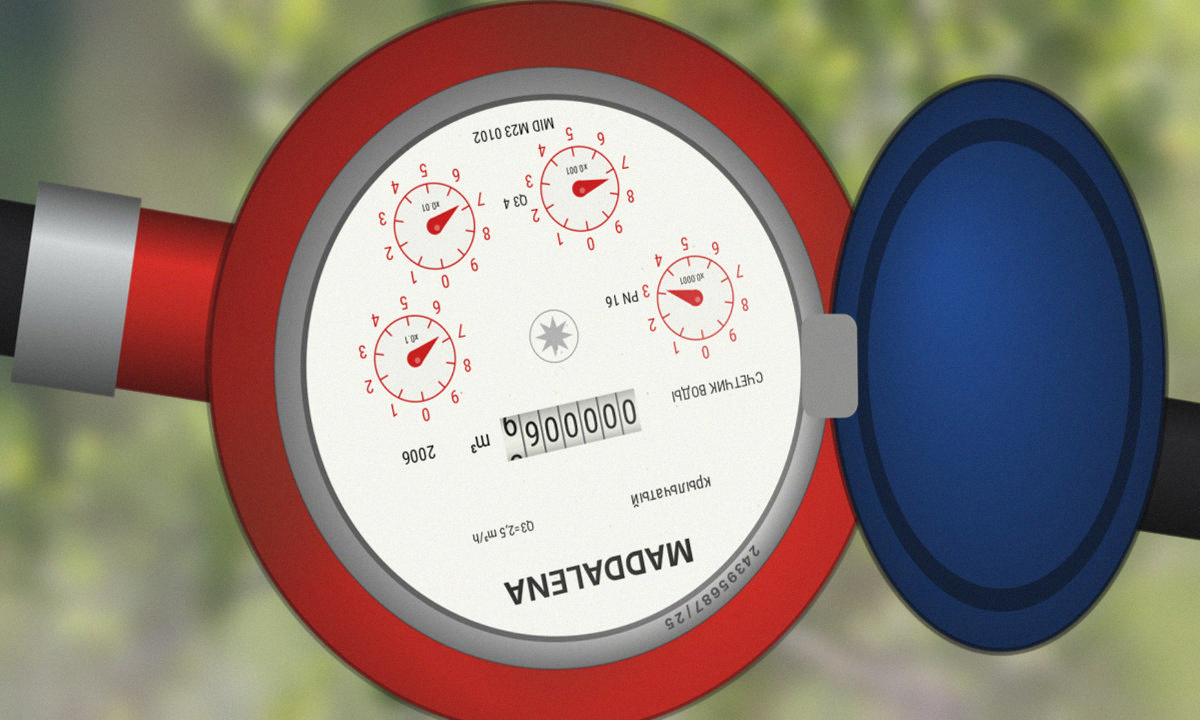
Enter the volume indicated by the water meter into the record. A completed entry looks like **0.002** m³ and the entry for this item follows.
**68.6673** m³
